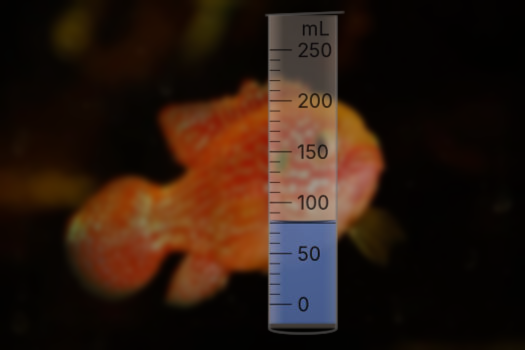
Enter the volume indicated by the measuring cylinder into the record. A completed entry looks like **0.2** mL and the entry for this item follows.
**80** mL
